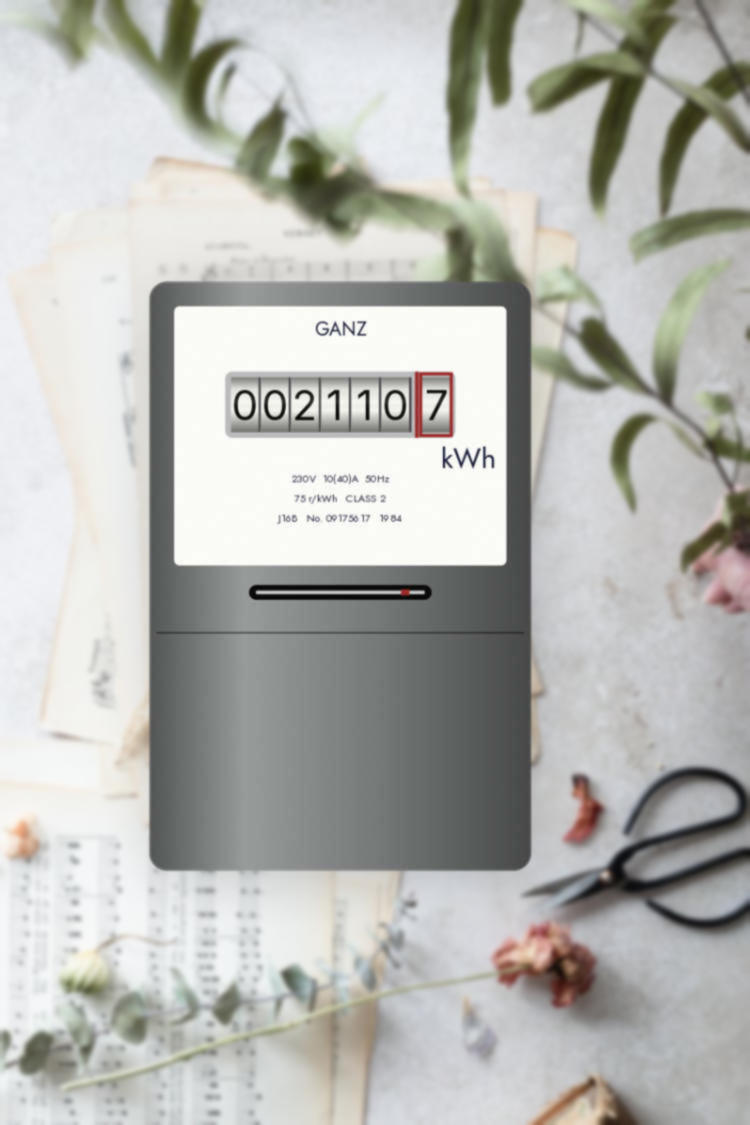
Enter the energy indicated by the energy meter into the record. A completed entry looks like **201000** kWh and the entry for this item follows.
**2110.7** kWh
